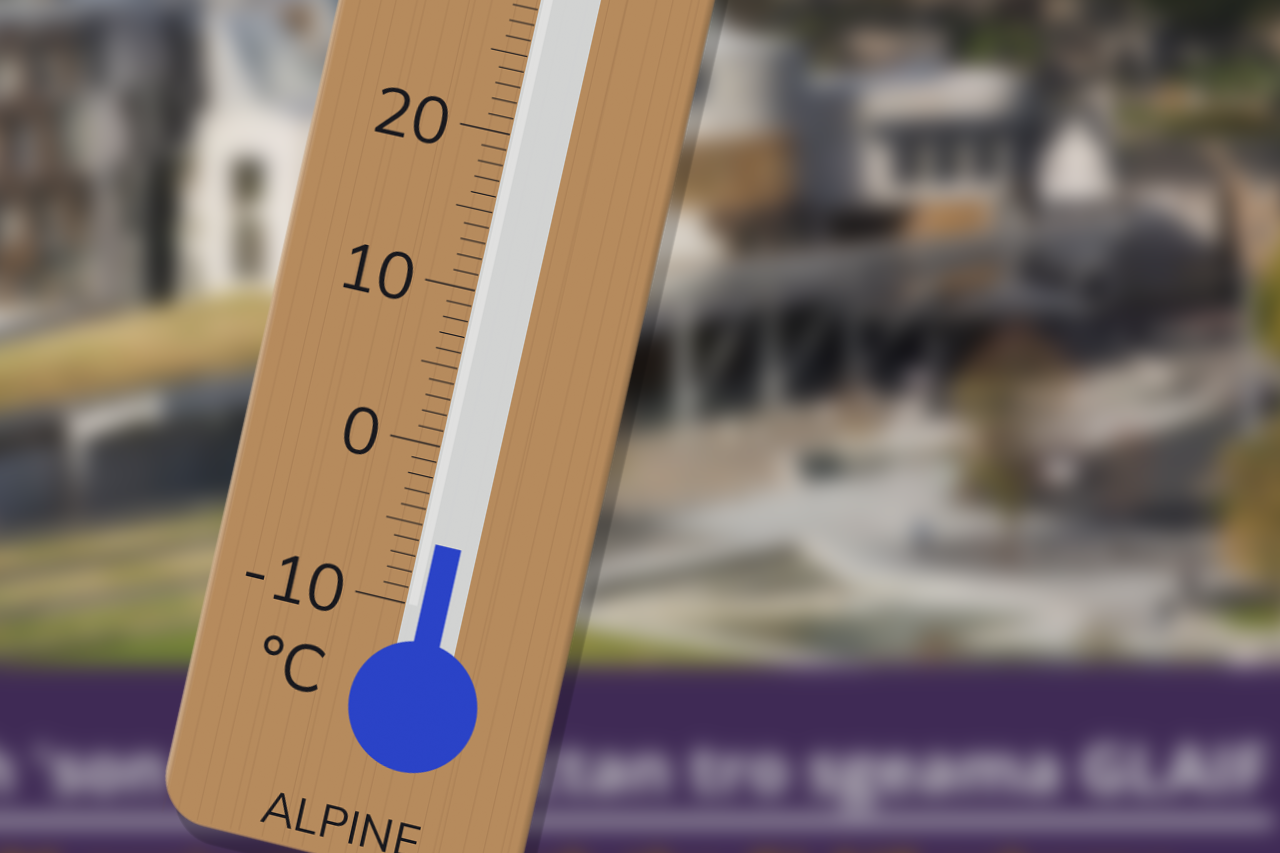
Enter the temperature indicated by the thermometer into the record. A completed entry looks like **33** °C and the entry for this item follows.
**-6** °C
